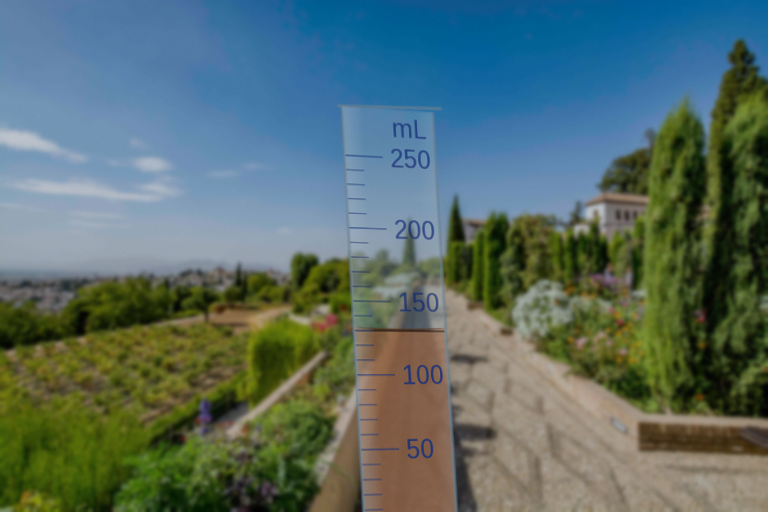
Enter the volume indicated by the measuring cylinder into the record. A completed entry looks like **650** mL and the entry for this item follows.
**130** mL
